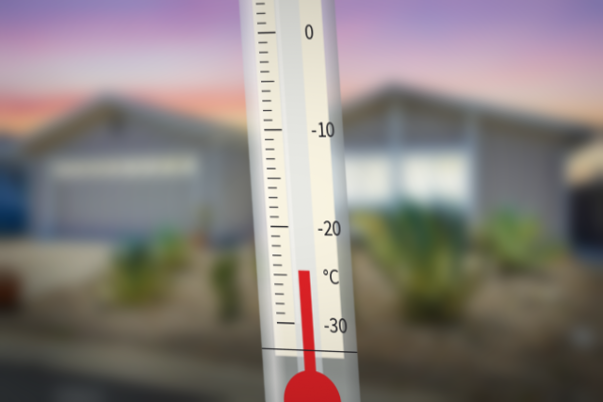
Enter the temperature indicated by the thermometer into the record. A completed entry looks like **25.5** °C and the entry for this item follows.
**-24.5** °C
